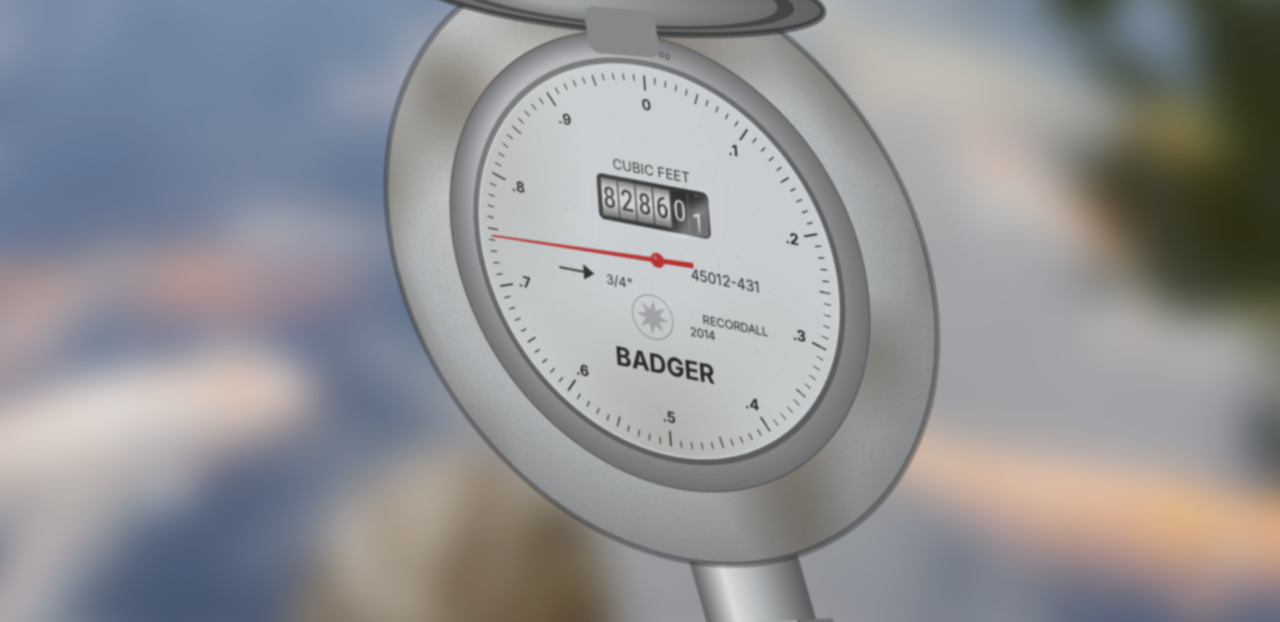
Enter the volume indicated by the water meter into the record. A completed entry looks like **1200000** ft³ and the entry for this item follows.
**828600.74** ft³
